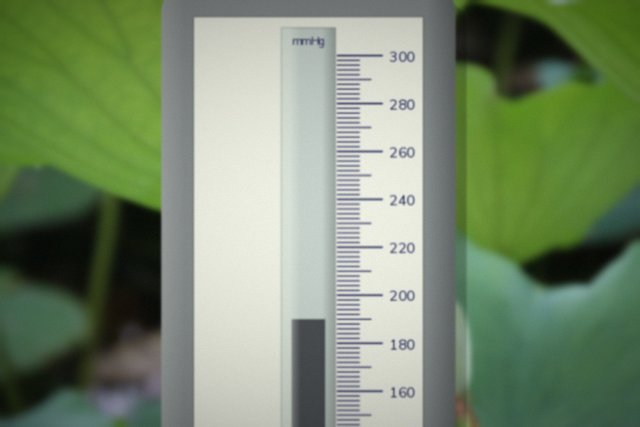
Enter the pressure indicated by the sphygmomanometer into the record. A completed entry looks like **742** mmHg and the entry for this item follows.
**190** mmHg
